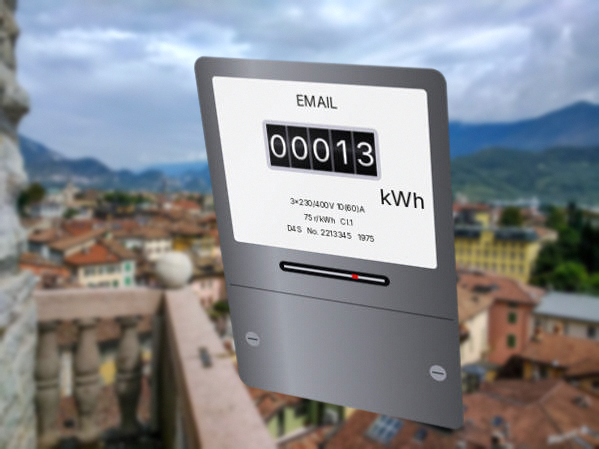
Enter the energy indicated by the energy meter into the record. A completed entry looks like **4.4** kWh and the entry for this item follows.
**13** kWh
